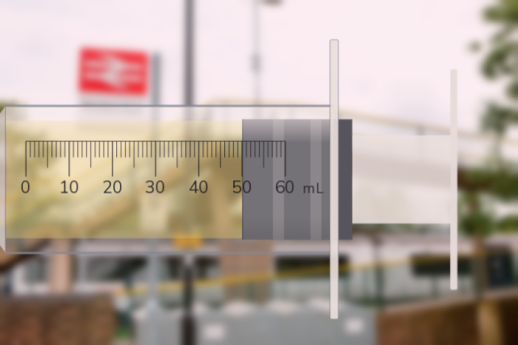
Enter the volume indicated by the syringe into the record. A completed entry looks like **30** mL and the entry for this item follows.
**50** mL
